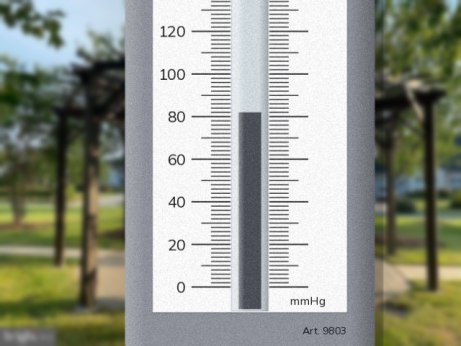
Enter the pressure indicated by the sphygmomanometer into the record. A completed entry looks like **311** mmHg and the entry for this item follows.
**82** mmHg
